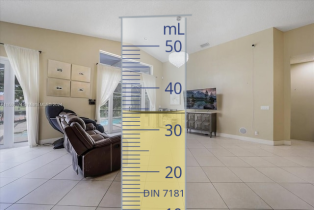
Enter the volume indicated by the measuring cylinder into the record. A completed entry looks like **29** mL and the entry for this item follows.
**34** mL
